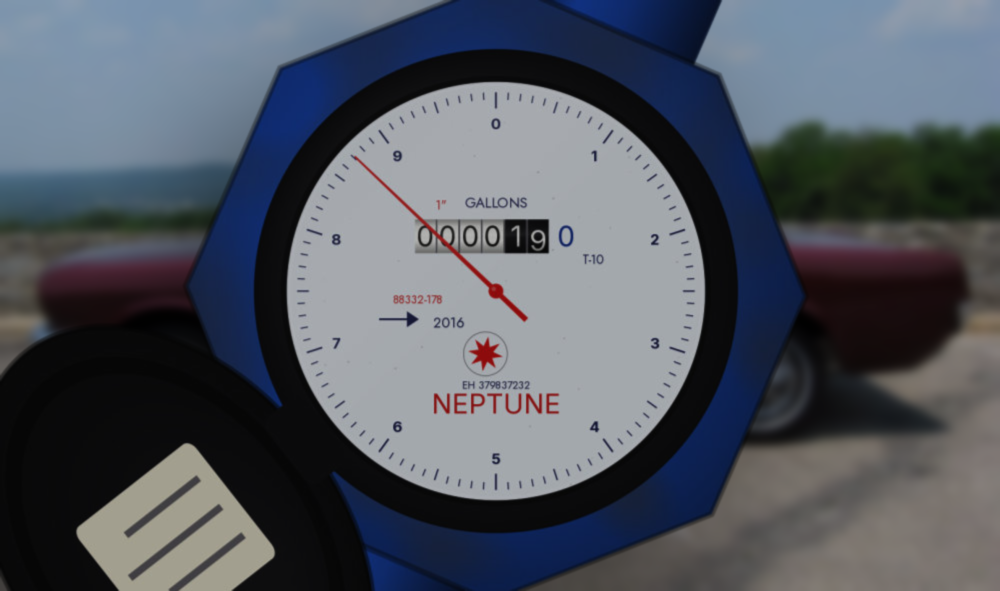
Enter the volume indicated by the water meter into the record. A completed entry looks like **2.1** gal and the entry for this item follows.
**188.7** gal
